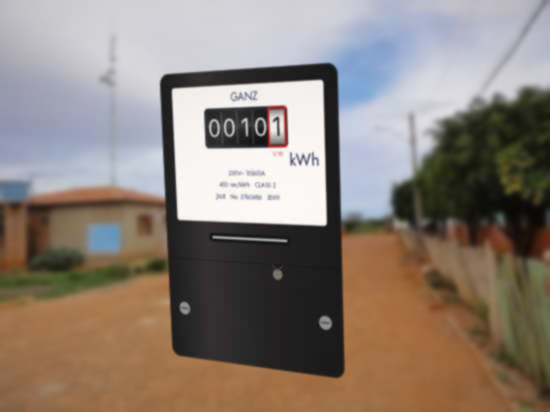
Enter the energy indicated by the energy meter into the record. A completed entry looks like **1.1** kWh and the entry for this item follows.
**10.1** kWh
